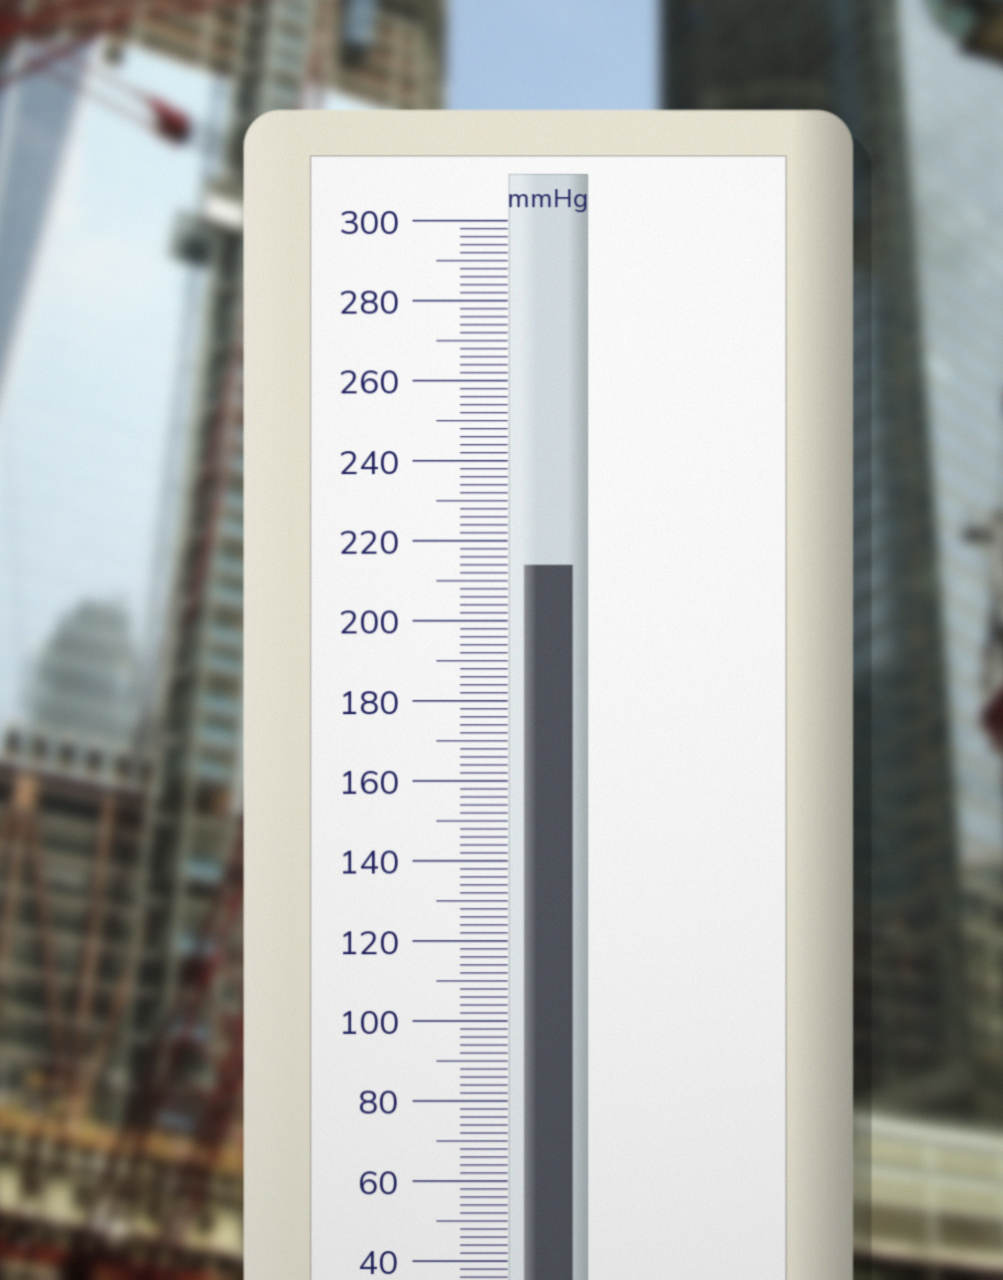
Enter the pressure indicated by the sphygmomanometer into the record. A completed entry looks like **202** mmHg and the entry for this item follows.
**214** mmHg
